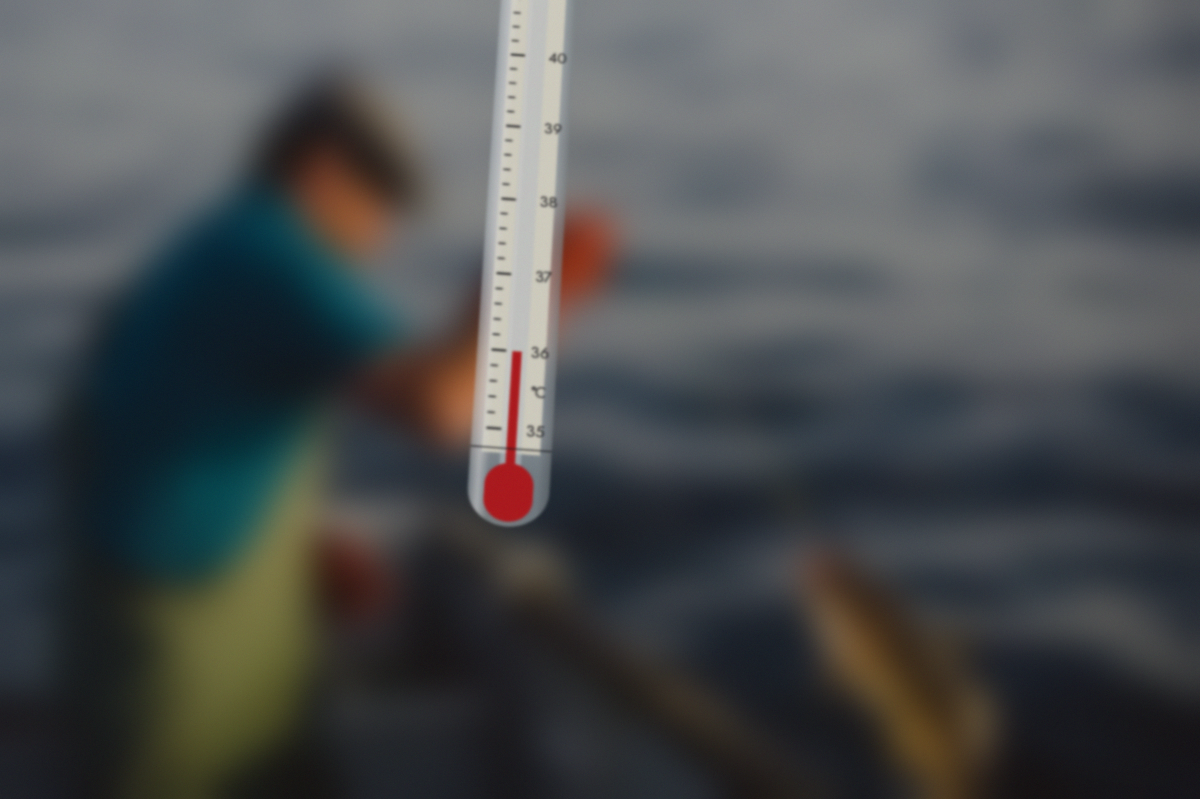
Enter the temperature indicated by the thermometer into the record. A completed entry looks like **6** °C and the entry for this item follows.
**36** °C
